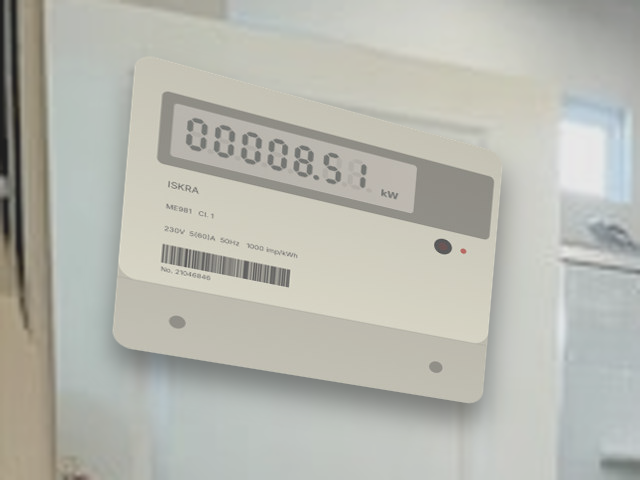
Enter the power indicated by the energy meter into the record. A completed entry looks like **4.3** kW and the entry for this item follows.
**8.51** kW
